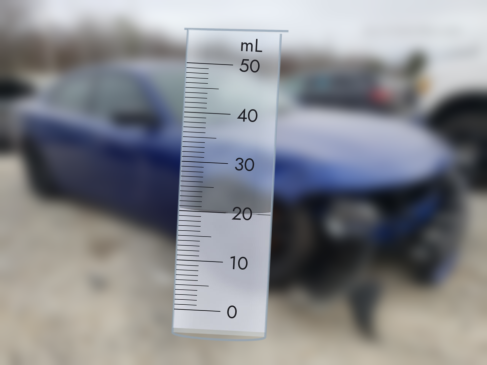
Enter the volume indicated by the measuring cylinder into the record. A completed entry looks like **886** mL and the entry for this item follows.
**20** mL
